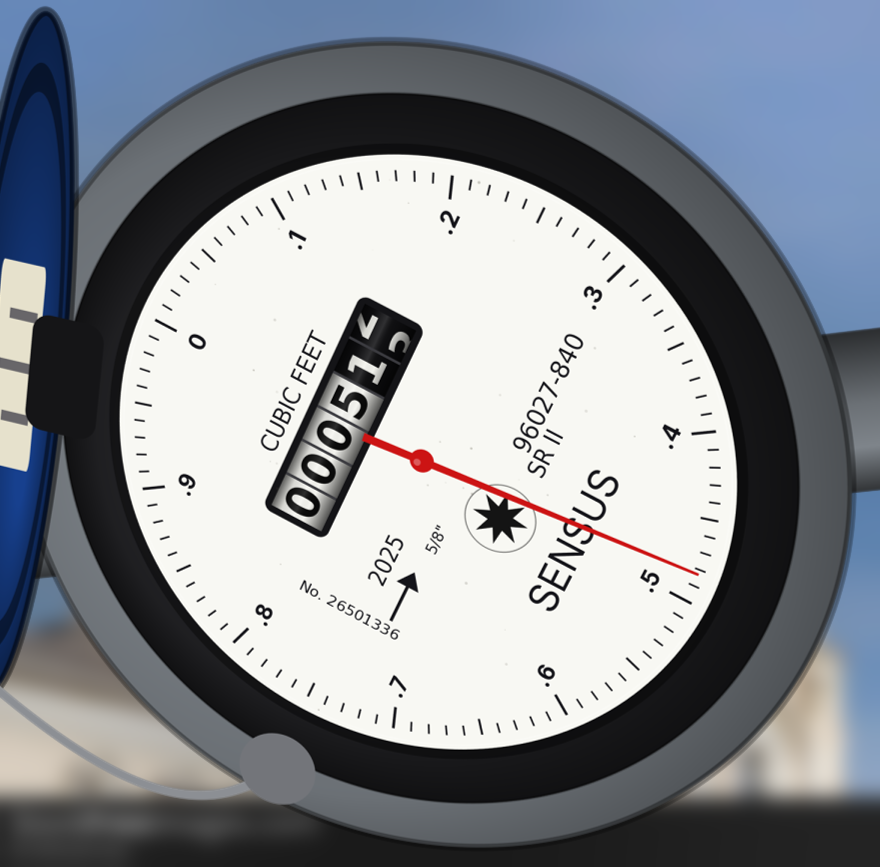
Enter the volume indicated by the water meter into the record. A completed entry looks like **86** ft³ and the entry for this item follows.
**512.48** ft³
